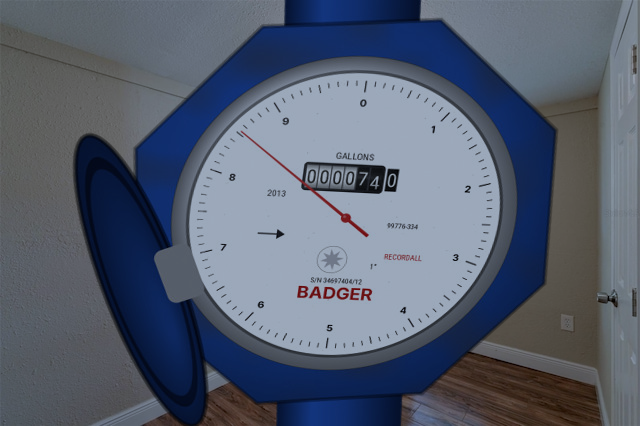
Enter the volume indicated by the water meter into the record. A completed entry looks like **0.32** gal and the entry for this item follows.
**738.5** gal
